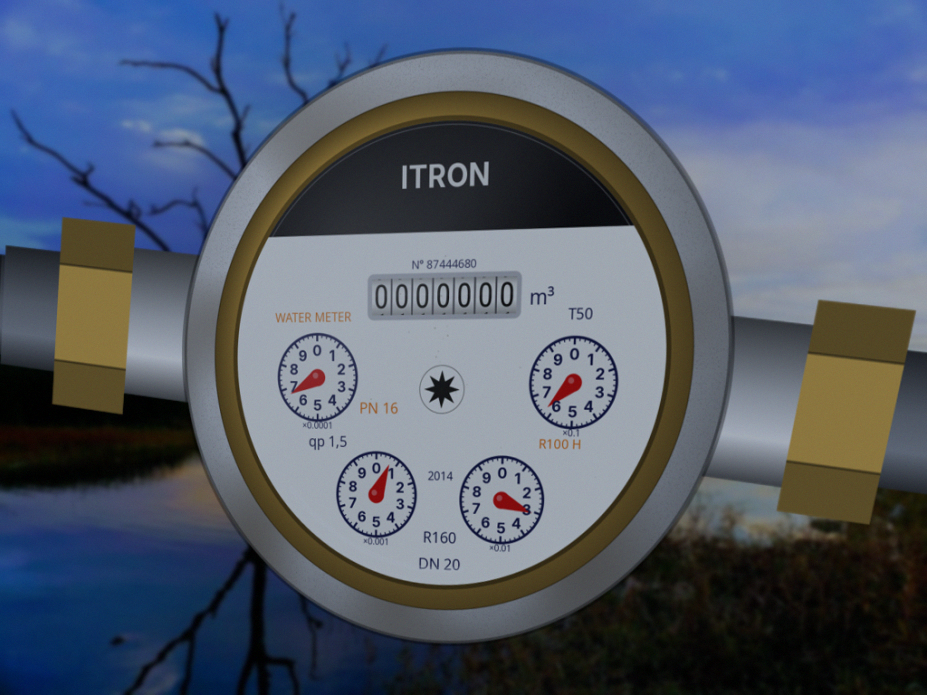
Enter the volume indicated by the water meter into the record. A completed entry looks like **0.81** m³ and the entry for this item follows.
**0.6306** m³
